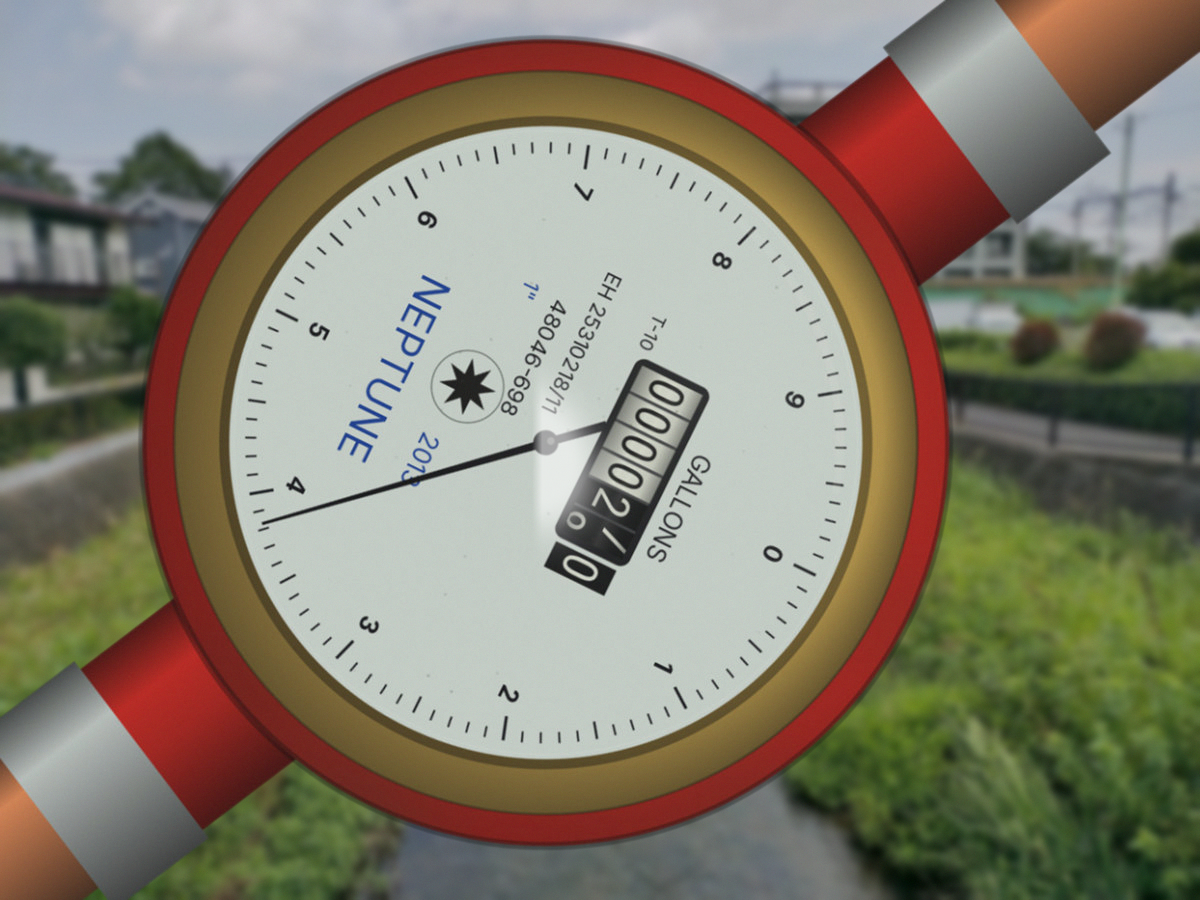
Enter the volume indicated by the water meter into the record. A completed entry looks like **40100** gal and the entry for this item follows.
**273.8** gal
